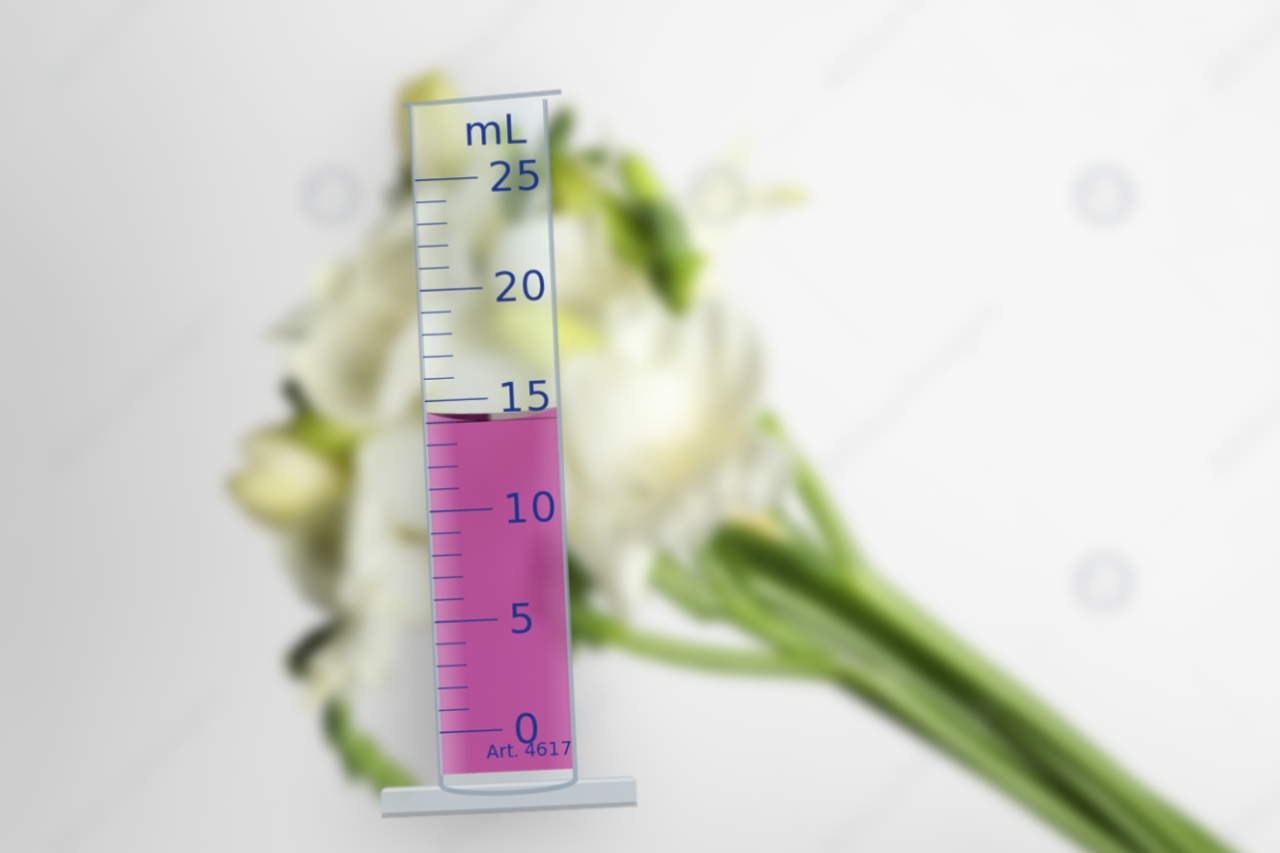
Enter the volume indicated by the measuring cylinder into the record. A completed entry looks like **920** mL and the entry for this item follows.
**14** mL
